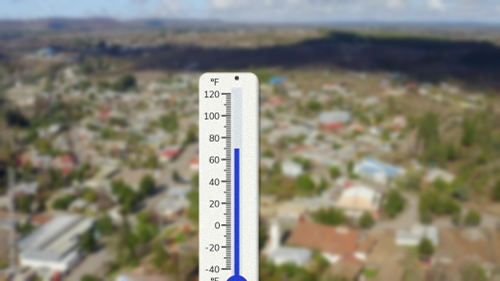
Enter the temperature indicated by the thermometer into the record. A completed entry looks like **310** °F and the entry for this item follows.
**70** °F
